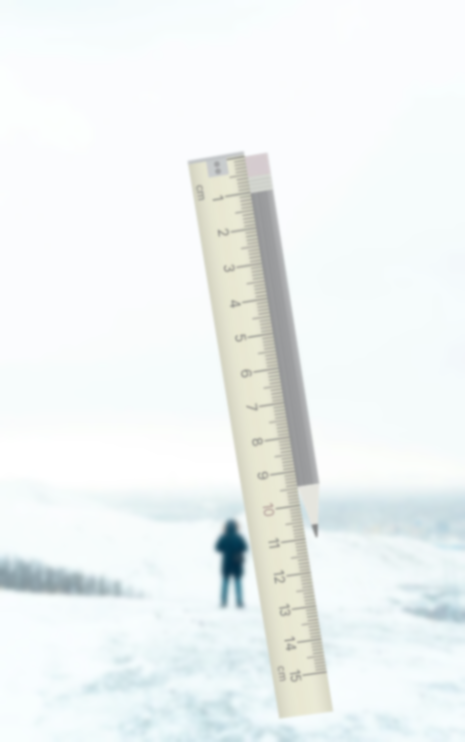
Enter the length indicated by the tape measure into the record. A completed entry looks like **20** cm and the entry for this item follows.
**11** cm
